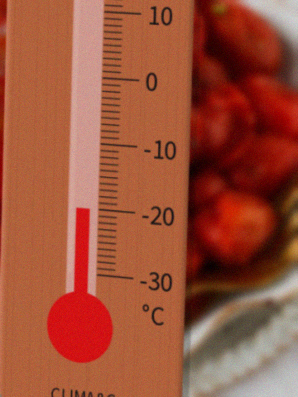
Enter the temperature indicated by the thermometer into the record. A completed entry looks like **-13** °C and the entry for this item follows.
**-20** °C
